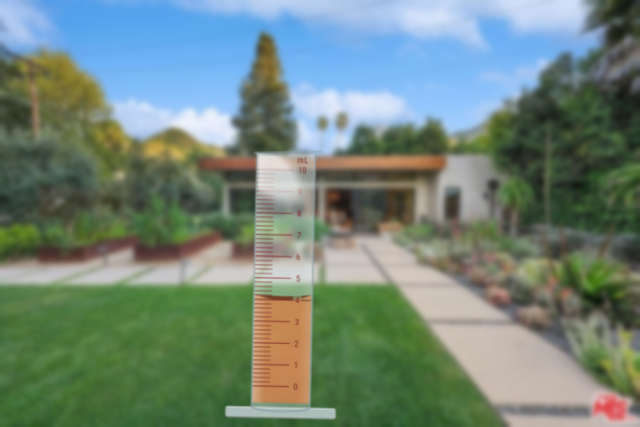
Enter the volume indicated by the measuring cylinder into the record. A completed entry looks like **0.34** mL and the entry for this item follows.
**4** mL
